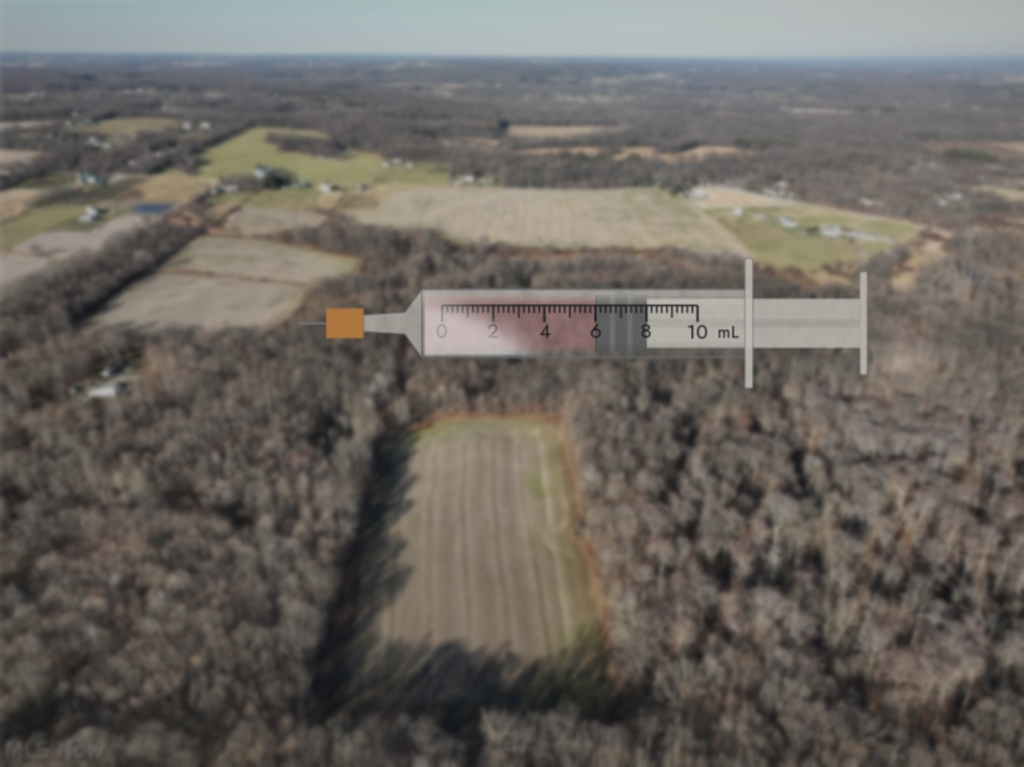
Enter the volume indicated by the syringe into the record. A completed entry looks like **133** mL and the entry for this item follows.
**6** mL
